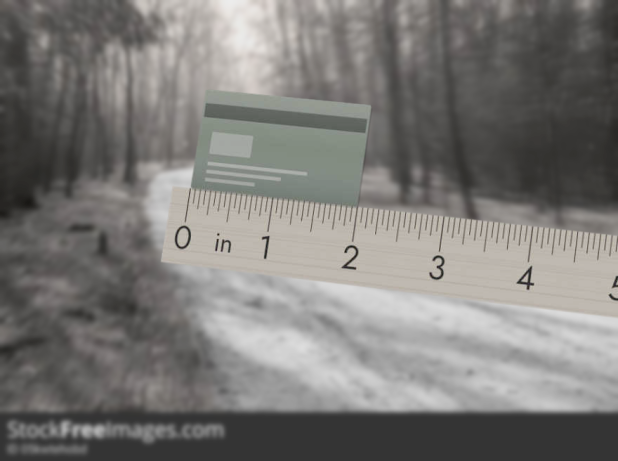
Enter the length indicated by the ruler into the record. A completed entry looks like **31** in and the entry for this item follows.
**2** in
